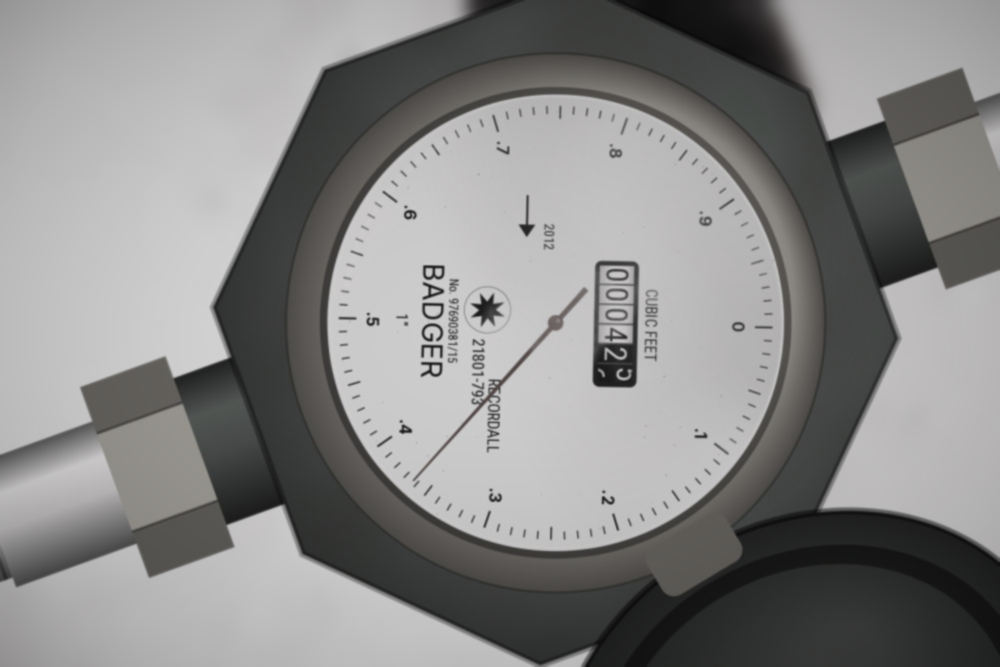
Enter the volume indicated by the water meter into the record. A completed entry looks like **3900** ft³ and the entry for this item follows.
**425.36** ft³
